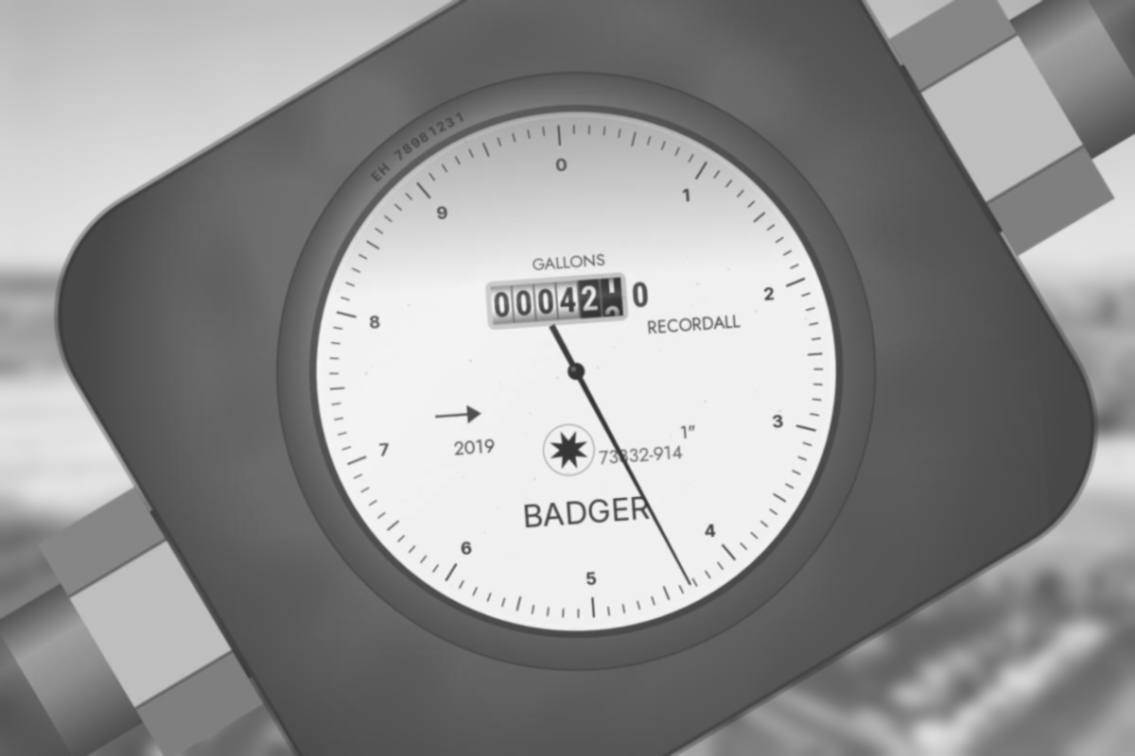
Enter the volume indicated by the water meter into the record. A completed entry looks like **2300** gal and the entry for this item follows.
**4214.3** gal
